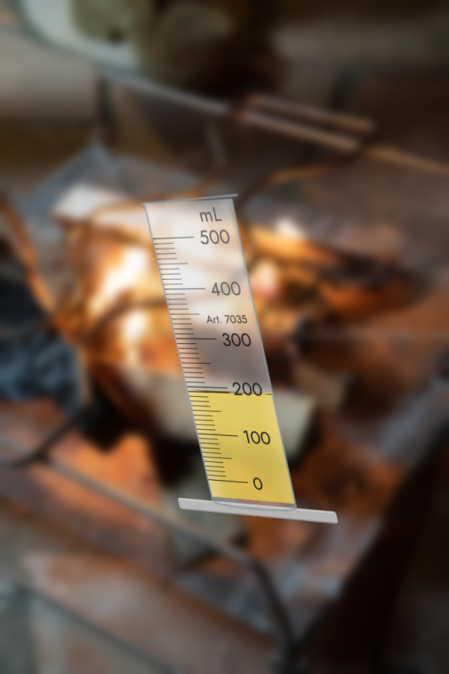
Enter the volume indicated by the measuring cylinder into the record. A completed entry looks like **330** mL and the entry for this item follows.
**190** mL
